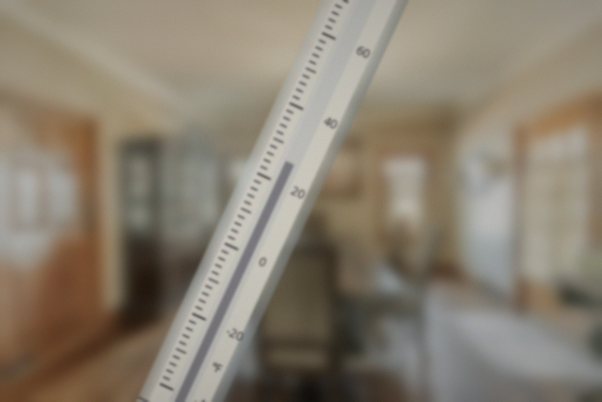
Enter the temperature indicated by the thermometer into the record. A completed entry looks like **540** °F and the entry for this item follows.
**26** °F
